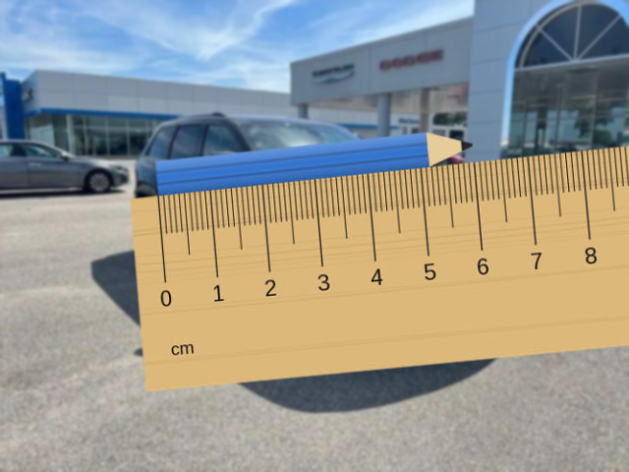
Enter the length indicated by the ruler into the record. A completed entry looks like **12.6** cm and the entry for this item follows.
**6** cm
